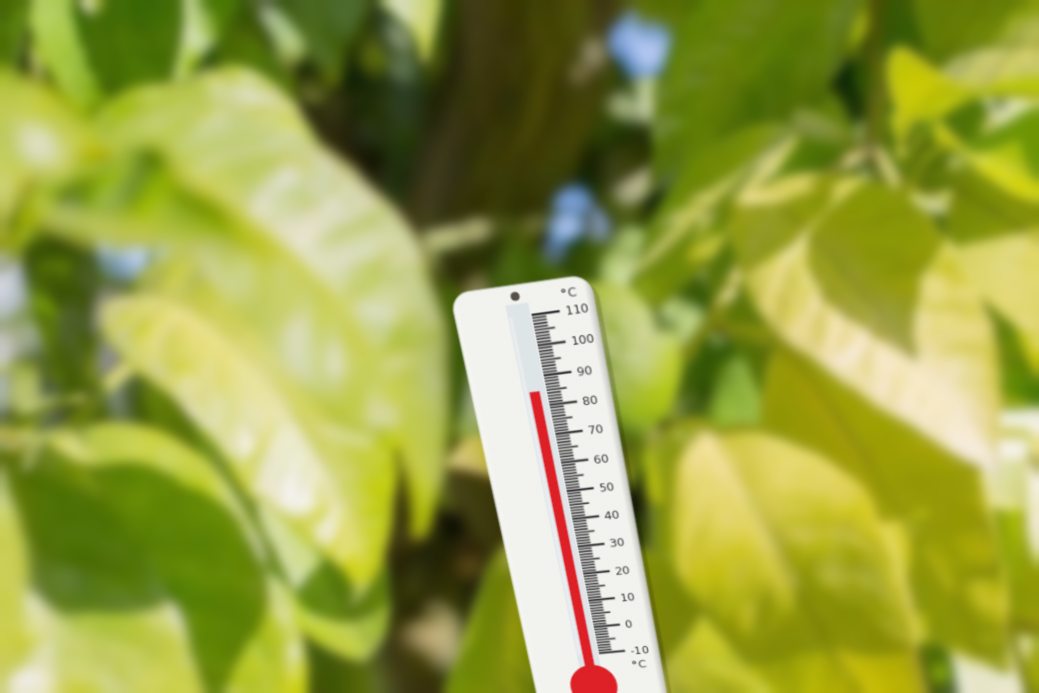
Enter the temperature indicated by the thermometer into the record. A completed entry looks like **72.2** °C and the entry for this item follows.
**85** °C
